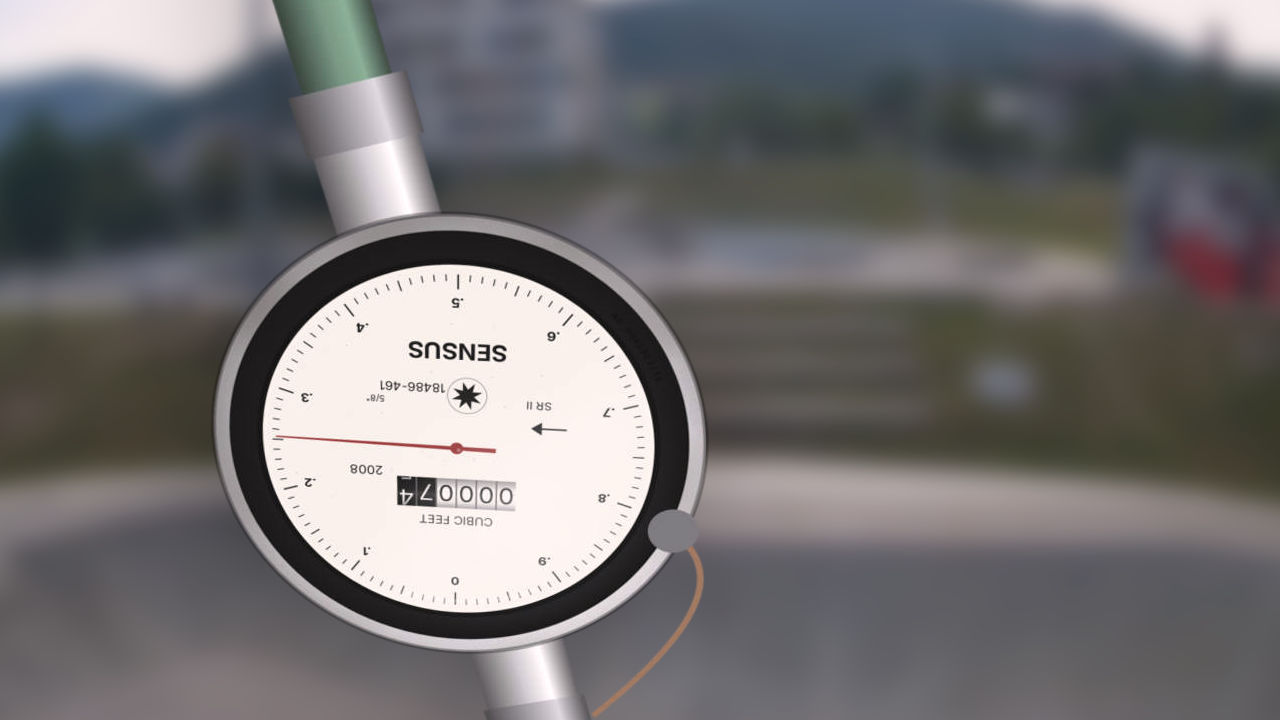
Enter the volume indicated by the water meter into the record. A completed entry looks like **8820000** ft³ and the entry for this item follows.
**74.25** ft³
